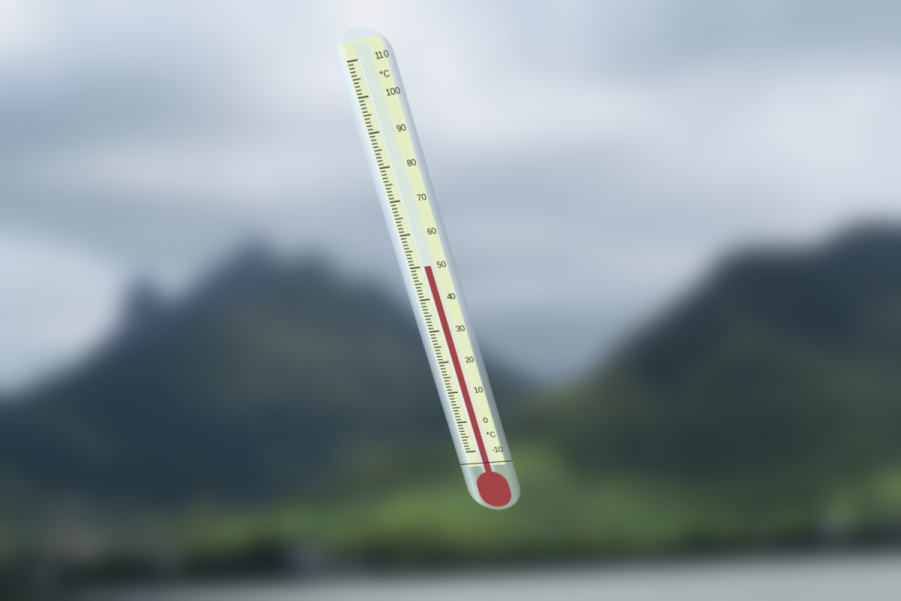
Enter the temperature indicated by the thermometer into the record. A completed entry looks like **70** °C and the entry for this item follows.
**50** °C
